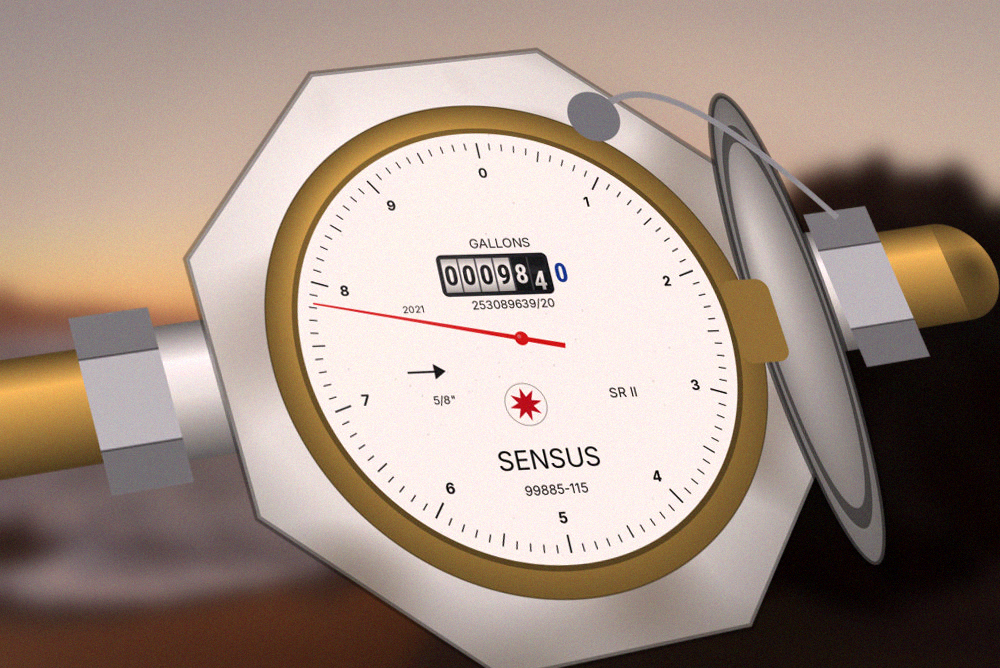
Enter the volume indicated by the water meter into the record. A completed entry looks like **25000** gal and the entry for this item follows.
**9837.8** gal
